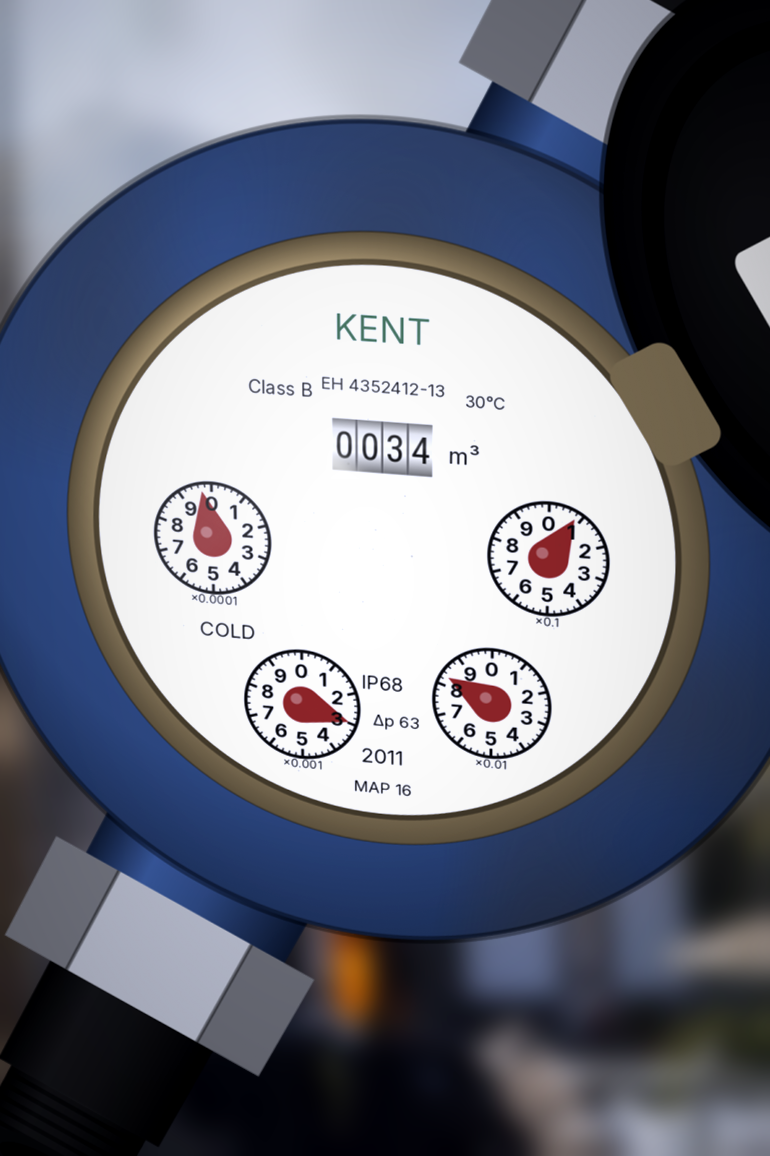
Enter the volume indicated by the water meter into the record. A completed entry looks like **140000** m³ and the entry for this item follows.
**34.0829** m³
